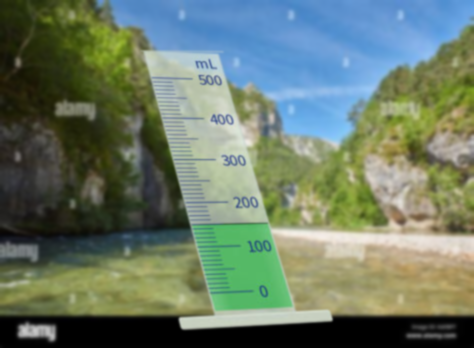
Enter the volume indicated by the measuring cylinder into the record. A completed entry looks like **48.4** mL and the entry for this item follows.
**150** mL
